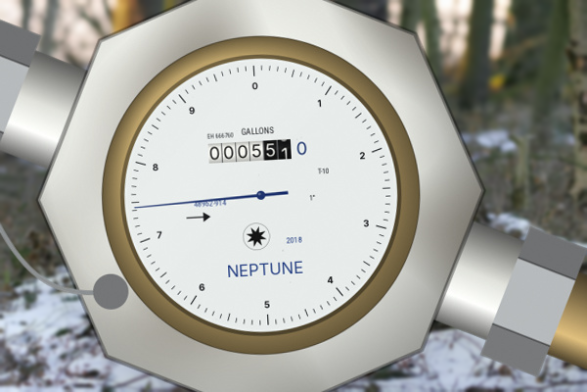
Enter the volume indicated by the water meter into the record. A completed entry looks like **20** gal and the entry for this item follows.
**5507.4** gal
